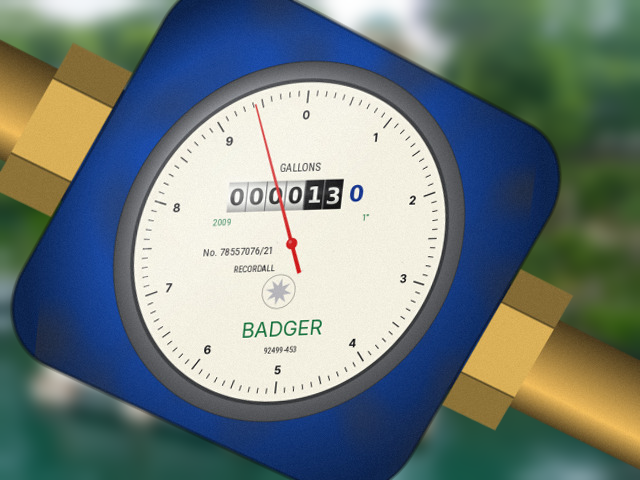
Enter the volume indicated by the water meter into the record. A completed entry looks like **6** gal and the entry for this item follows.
**129.4** gal
